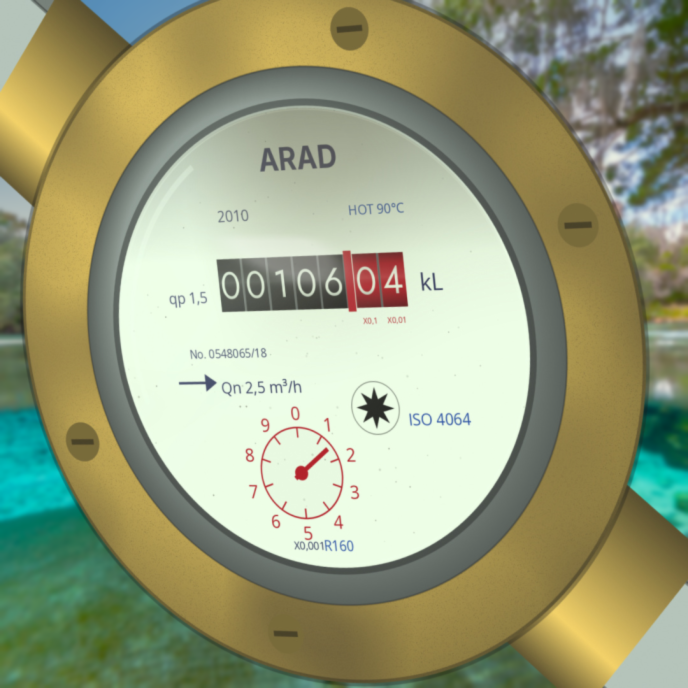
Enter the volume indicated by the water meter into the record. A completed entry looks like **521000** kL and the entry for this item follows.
**106.041** kL
